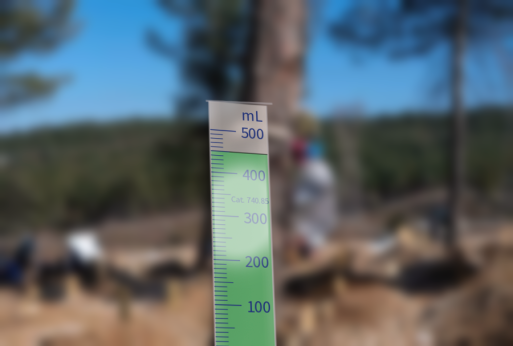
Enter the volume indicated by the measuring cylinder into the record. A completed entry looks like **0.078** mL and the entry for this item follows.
**450** mL
